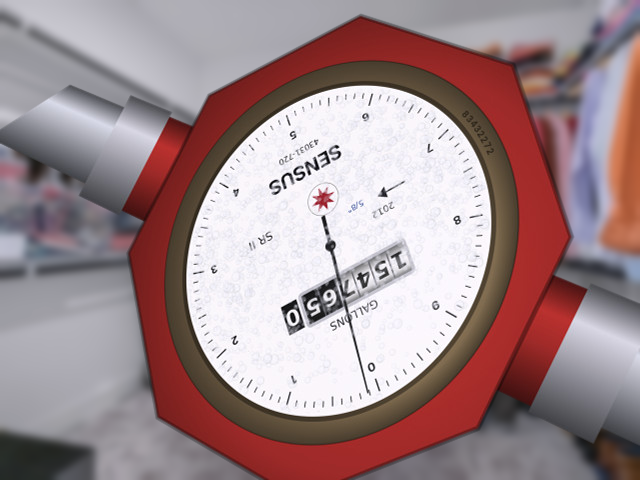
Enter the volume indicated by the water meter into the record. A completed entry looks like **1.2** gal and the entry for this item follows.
**1547650.1** gal
